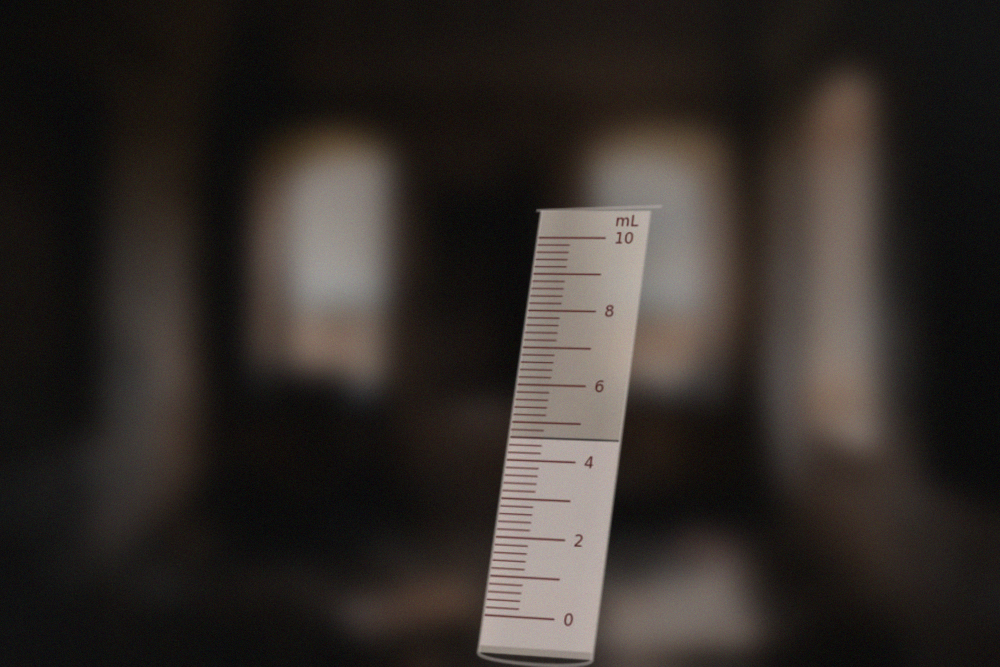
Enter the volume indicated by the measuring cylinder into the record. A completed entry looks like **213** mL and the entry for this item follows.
**4.6** mL
